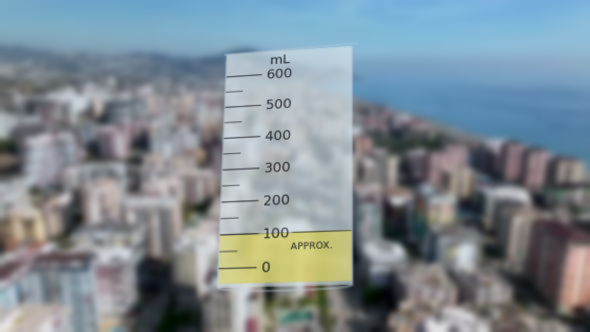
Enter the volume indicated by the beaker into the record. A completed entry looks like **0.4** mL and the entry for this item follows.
**100** mL
